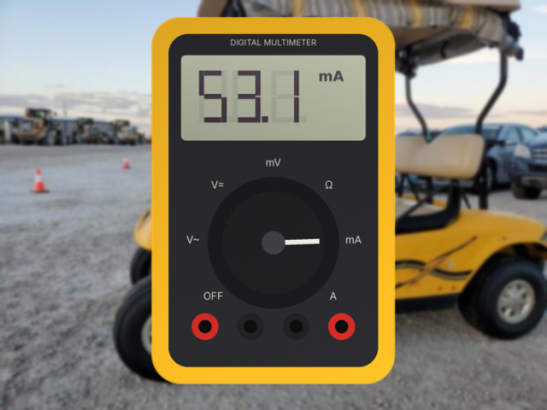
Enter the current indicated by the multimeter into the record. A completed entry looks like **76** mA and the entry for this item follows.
**53.1** mA
